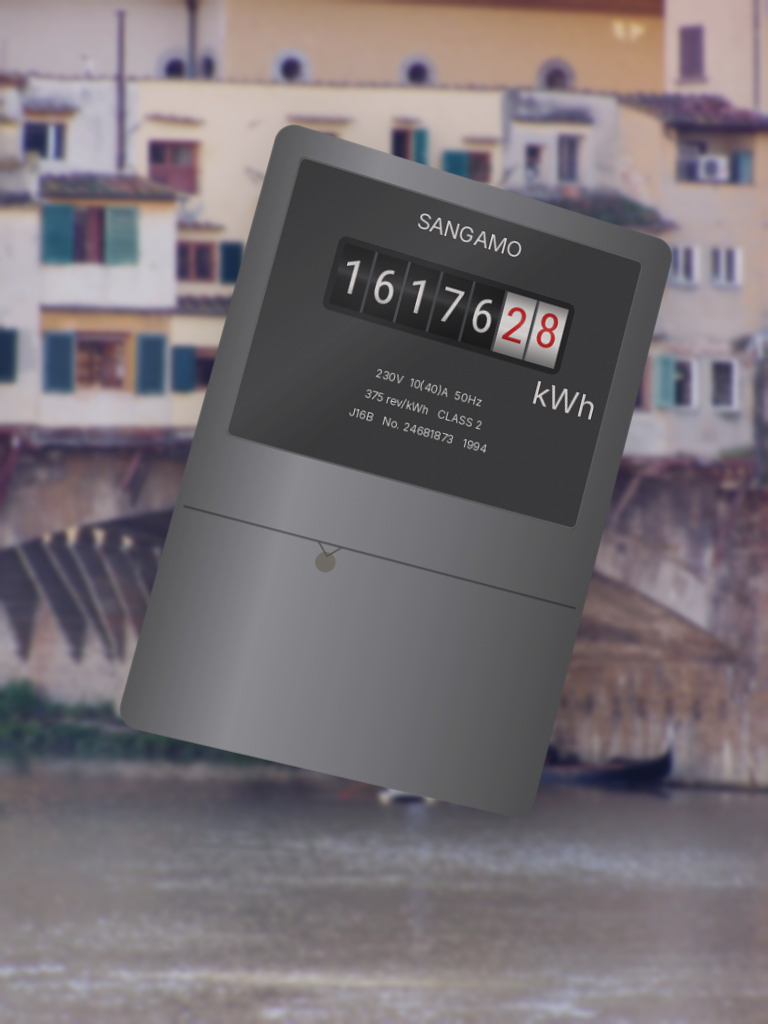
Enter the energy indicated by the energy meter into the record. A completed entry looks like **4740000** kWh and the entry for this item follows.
**16176.28** kWh
